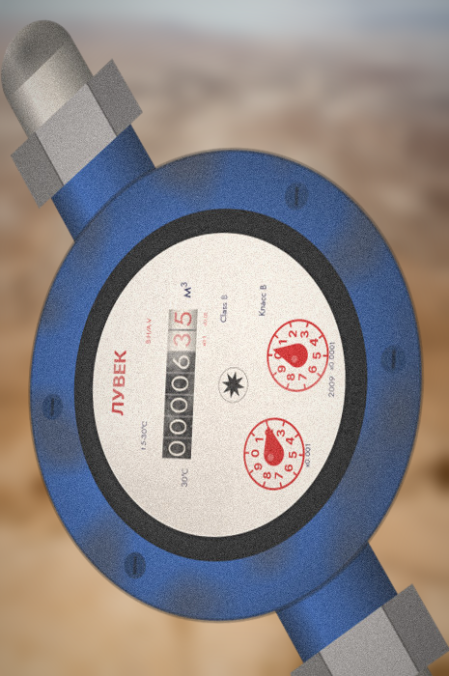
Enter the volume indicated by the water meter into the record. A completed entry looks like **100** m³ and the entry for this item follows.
**6.3520** m³
